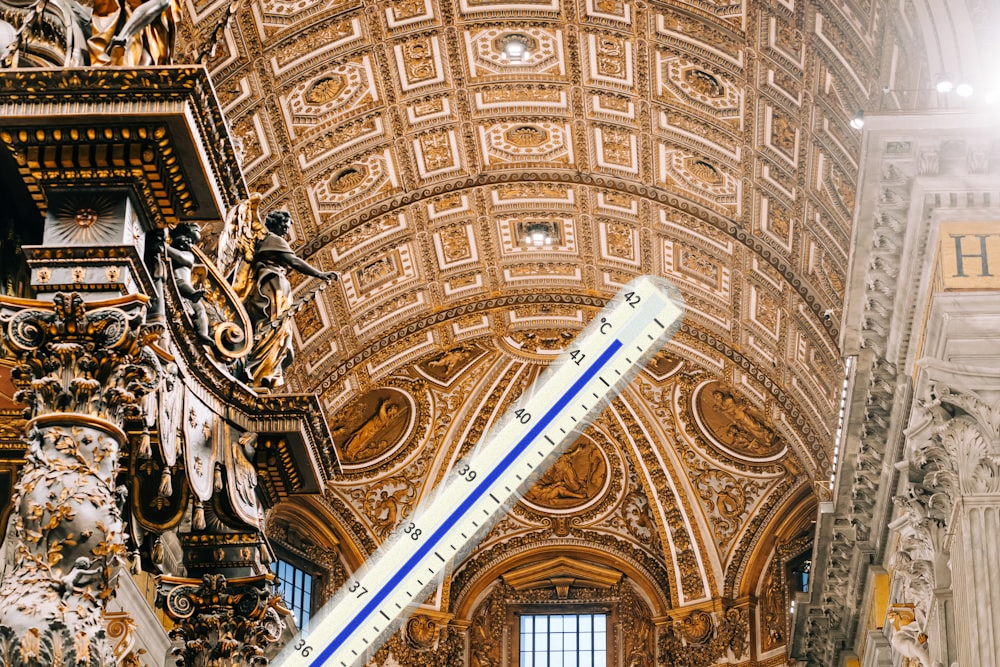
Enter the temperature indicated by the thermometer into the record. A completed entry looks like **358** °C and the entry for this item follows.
**41.5** °C
